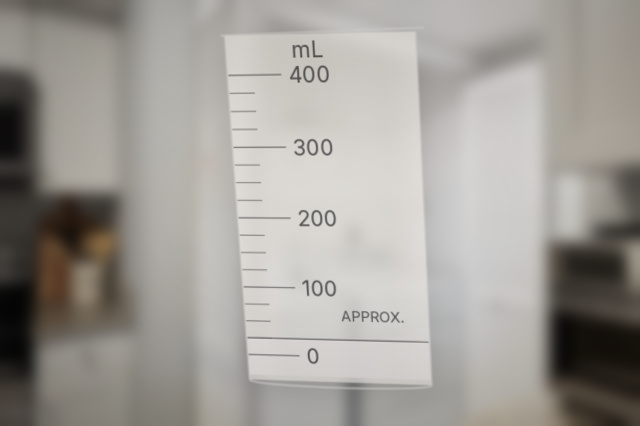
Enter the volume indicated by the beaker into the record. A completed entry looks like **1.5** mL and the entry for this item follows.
**25** mL
